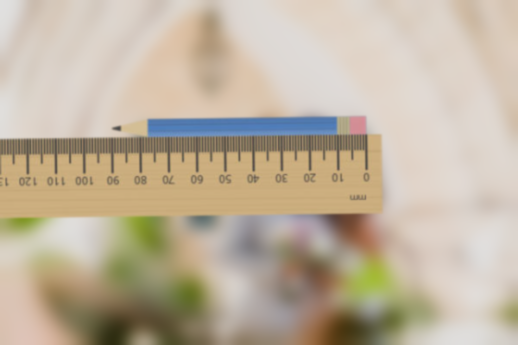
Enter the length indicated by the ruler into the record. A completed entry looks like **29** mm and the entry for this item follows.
**90** mm
